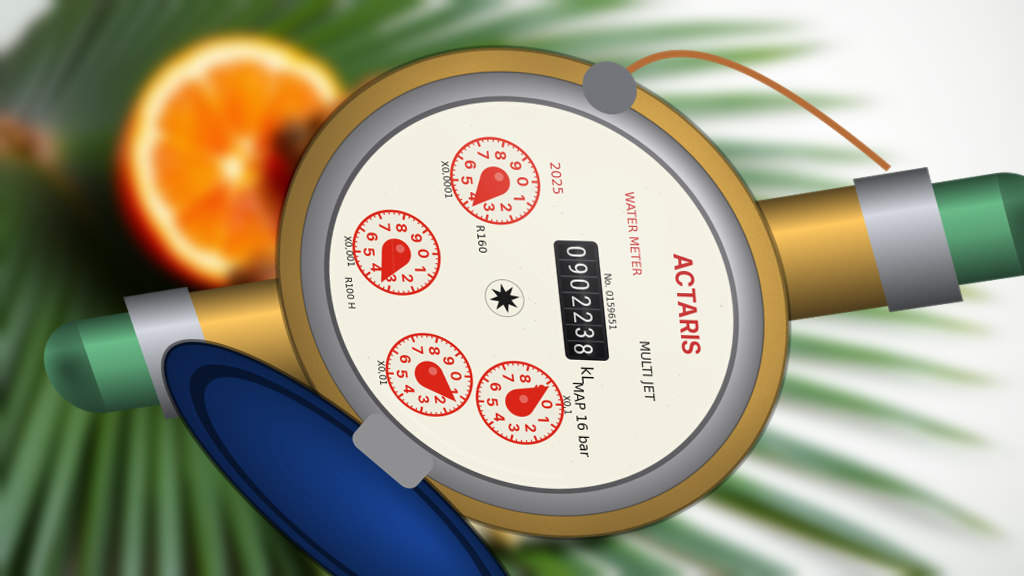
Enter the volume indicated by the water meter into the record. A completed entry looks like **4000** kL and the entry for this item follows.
**902237.9133** kL
